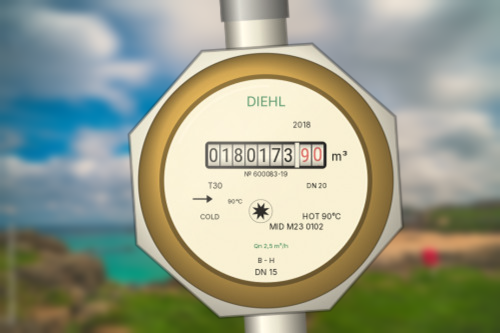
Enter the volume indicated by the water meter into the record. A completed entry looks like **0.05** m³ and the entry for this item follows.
**180173.90** m³
